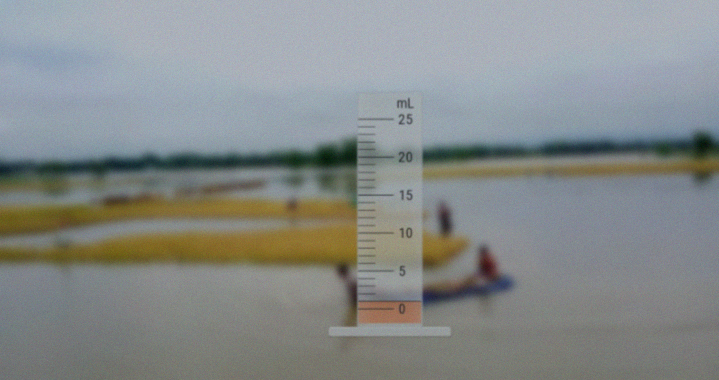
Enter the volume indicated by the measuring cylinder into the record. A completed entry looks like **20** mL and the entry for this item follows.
**1** mL
